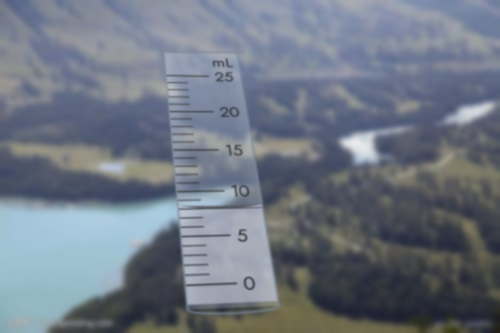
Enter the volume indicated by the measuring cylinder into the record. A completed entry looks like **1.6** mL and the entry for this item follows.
**8** mL
